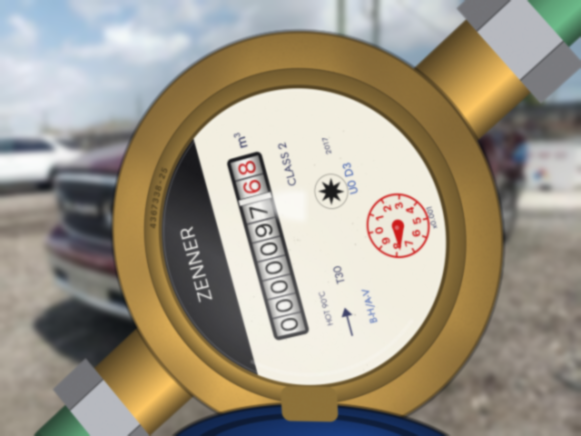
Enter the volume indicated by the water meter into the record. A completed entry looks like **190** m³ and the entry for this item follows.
**97.687** m³
